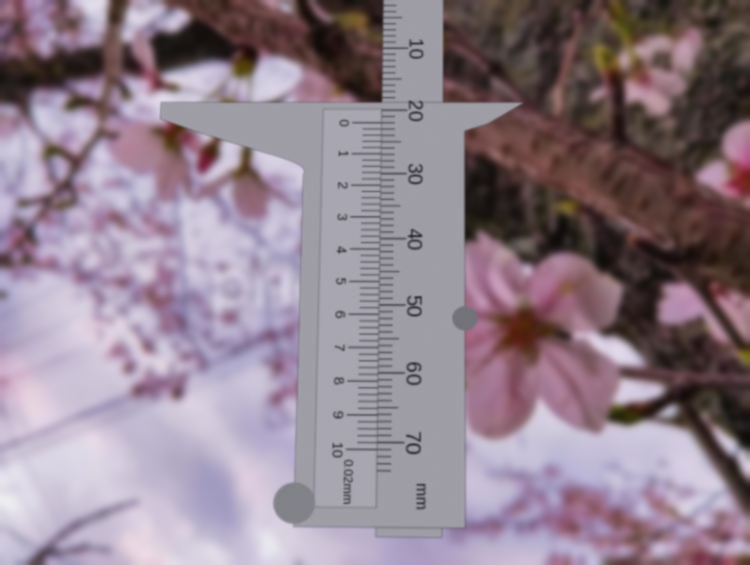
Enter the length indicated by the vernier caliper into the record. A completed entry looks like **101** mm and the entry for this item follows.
**22.0** mm
